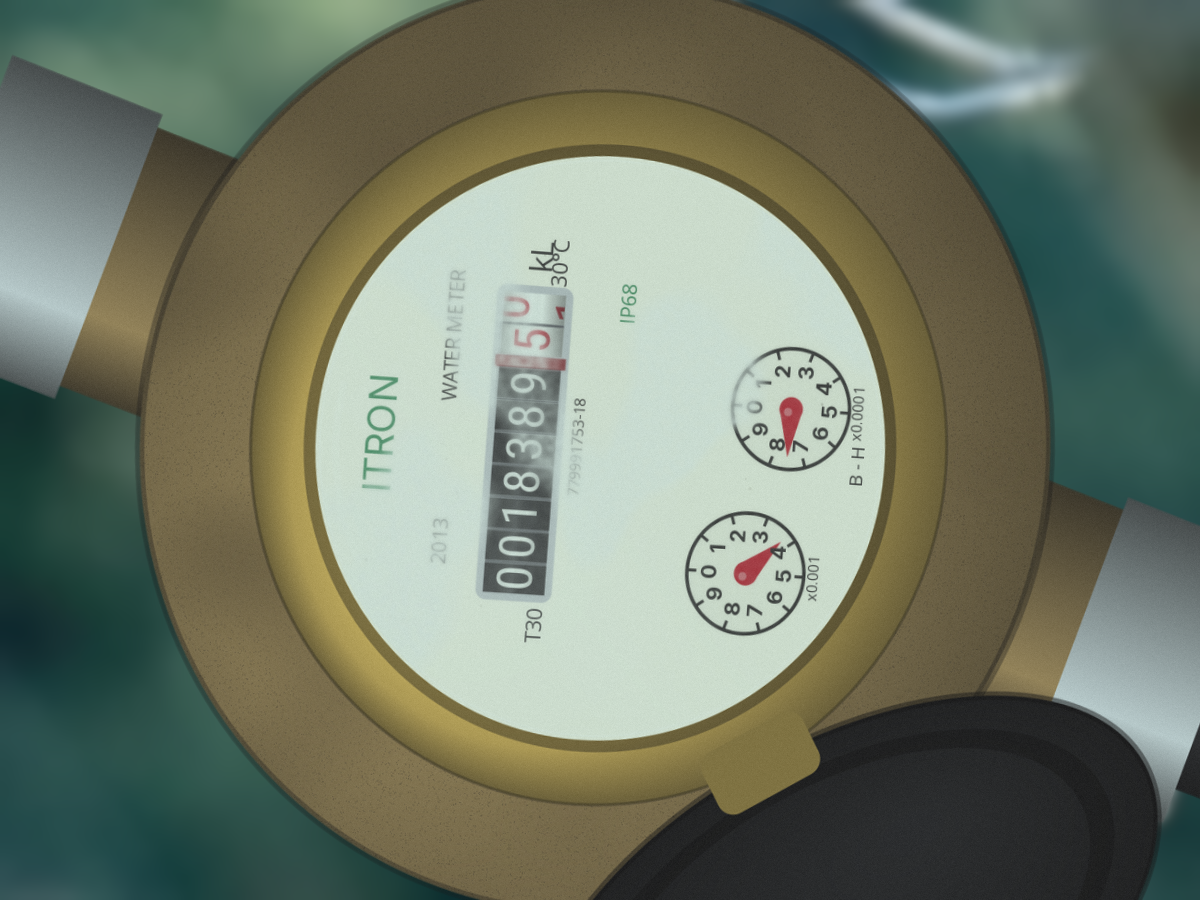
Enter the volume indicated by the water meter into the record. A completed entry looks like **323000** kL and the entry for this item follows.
**18389.5037** kL
